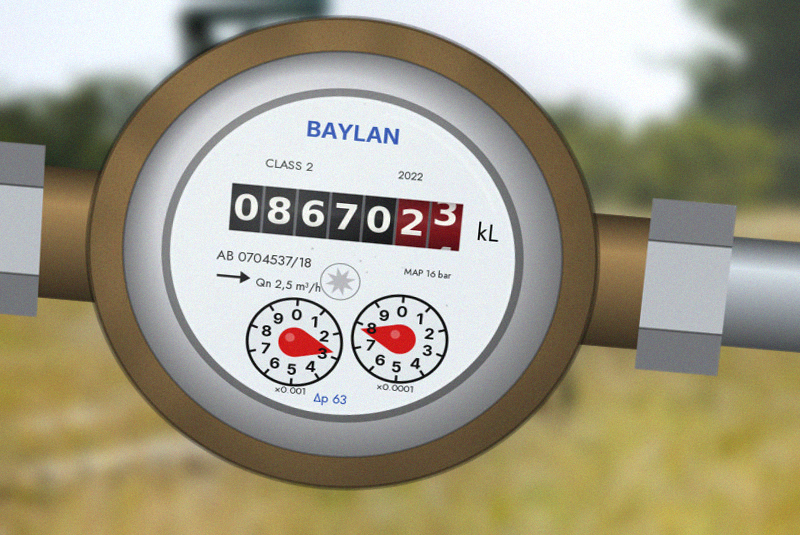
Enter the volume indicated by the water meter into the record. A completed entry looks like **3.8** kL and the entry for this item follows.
**8670.2327** kL
